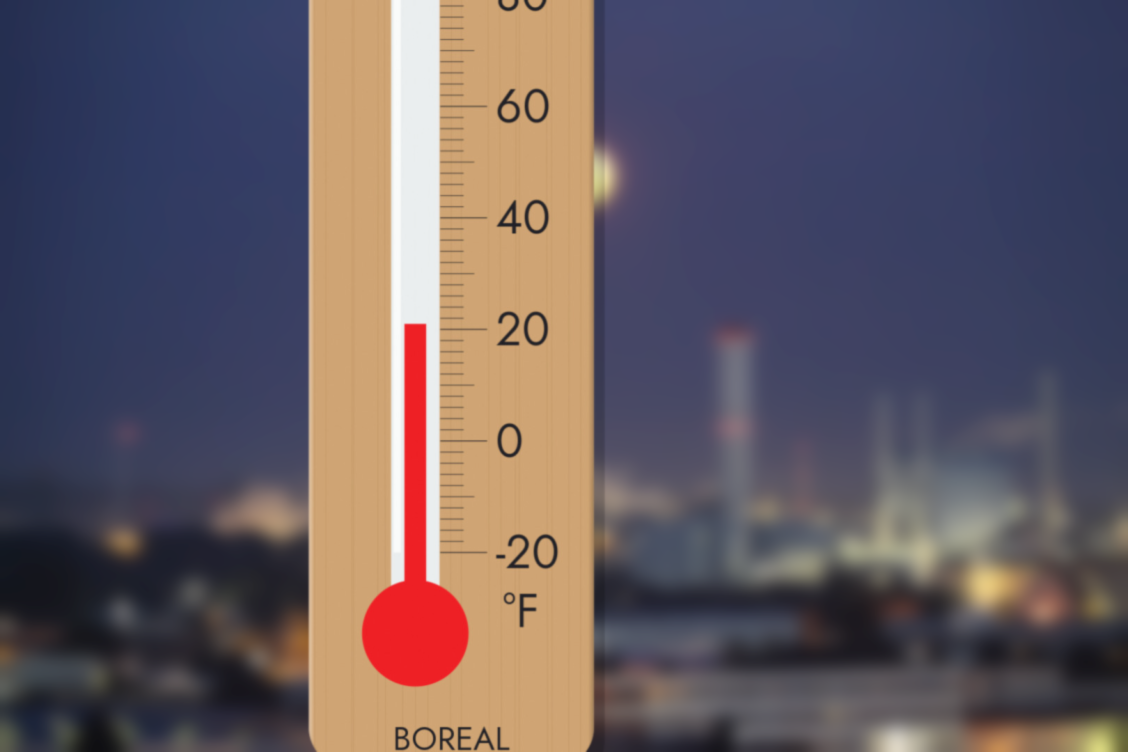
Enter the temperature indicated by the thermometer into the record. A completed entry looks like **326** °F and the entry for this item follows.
**21** °F
